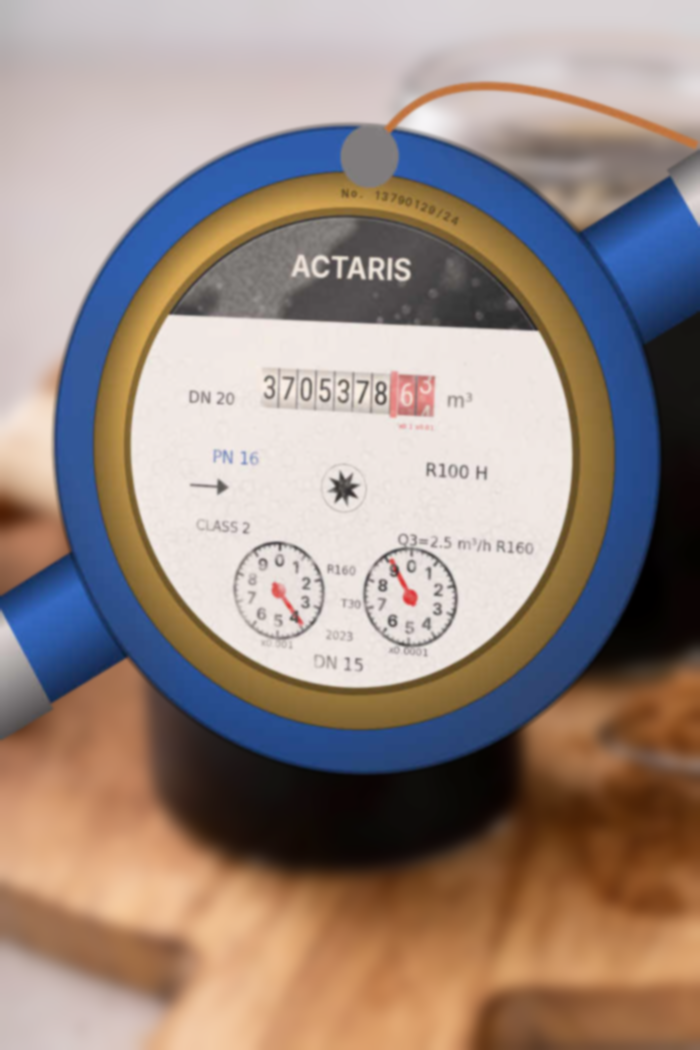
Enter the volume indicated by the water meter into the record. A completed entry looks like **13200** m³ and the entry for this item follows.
**3705378.6339** m³
